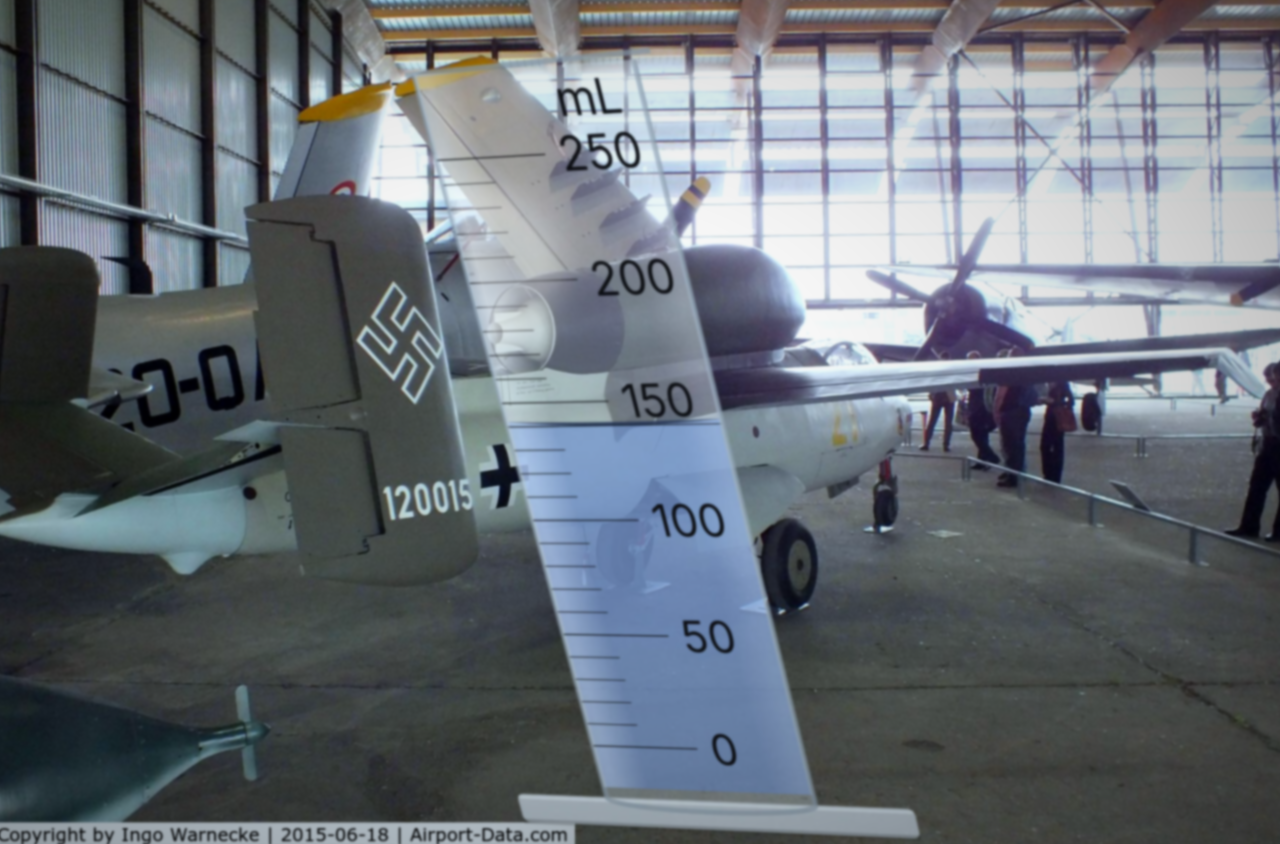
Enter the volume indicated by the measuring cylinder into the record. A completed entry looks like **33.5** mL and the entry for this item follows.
**140** mL
